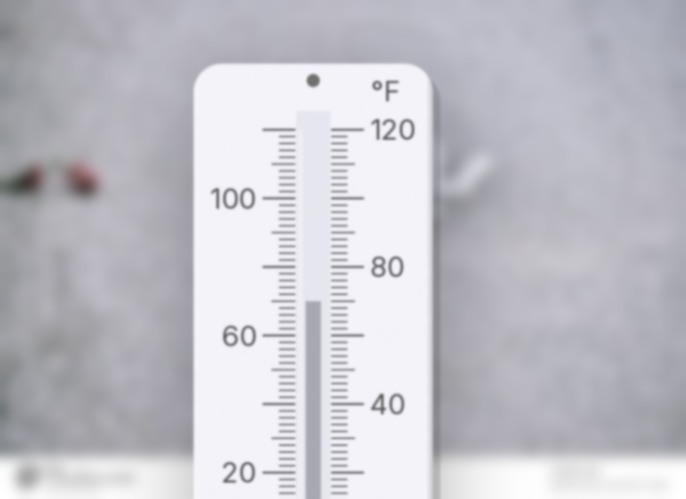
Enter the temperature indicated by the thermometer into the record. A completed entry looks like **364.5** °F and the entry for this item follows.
**70** °F
